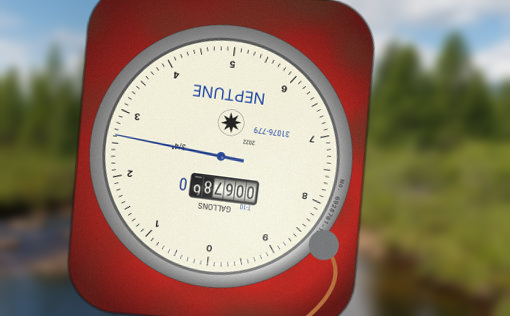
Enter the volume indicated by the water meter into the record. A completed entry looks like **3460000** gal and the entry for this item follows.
**67862.6** gal
